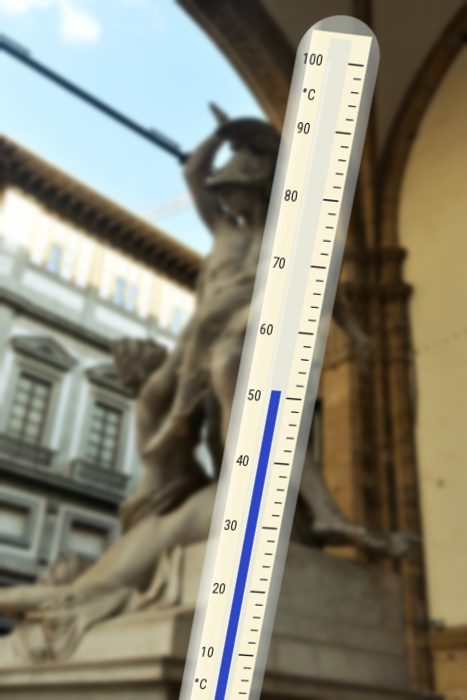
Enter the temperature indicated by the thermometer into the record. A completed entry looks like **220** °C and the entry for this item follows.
**51** °C
